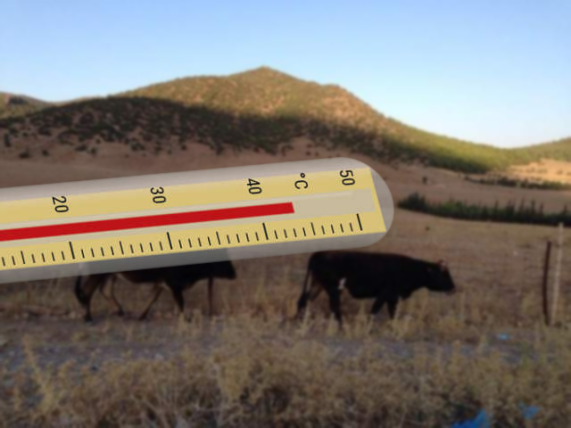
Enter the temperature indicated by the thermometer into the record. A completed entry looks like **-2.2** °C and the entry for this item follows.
**43.5** °C
